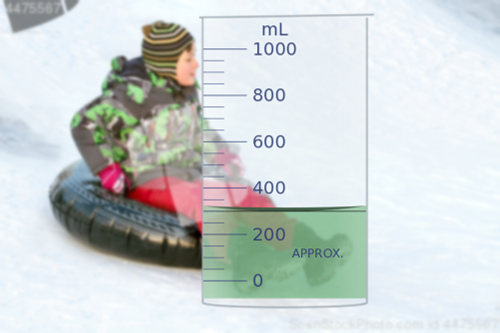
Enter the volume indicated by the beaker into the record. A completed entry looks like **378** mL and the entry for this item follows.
**300** mL
